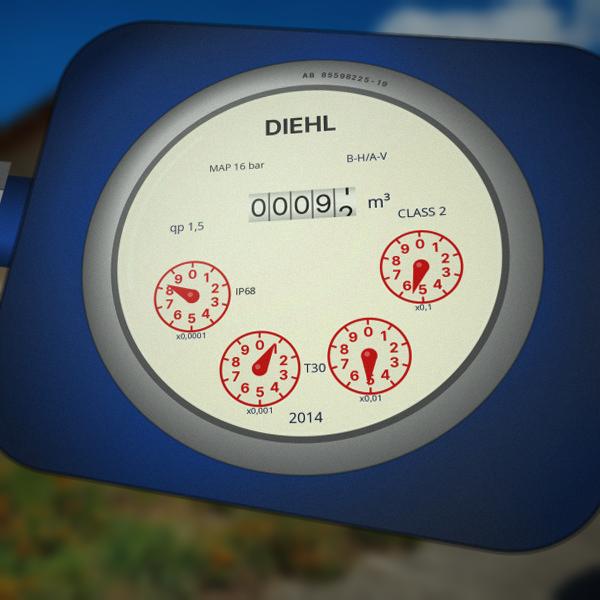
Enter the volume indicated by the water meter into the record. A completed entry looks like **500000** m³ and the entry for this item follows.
**91.5508** m³
